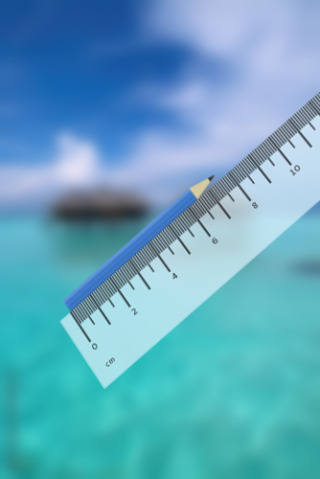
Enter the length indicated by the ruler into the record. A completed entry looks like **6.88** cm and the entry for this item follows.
**7.5** cm
